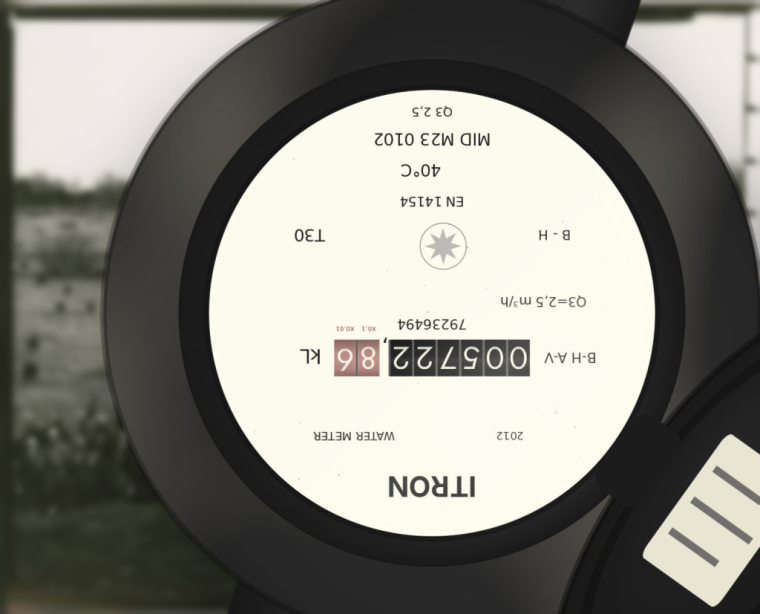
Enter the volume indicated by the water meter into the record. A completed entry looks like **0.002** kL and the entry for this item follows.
**5722.86** kL
